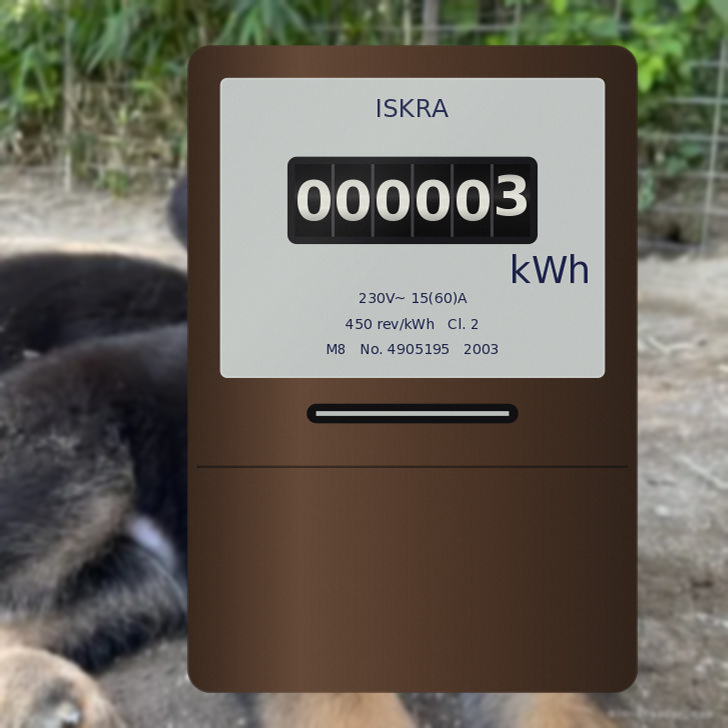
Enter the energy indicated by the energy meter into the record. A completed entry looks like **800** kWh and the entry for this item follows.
**3** kWh
